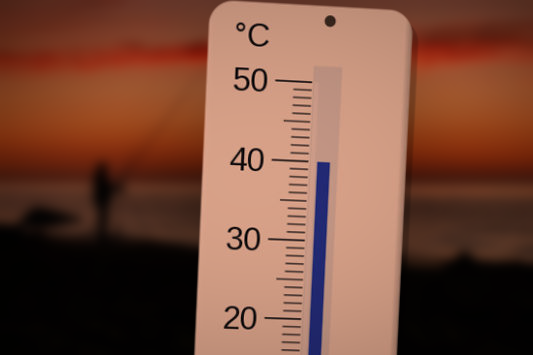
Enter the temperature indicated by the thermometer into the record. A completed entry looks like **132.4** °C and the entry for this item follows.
**40** °C
